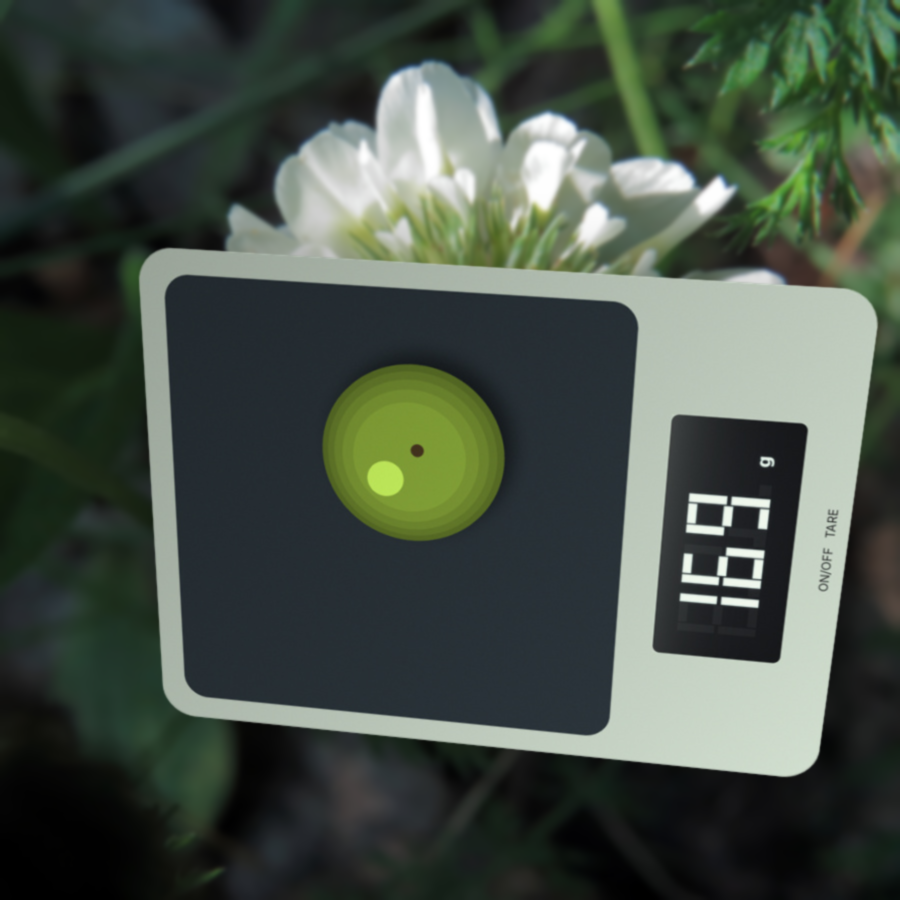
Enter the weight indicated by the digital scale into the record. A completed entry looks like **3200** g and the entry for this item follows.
**169** g
